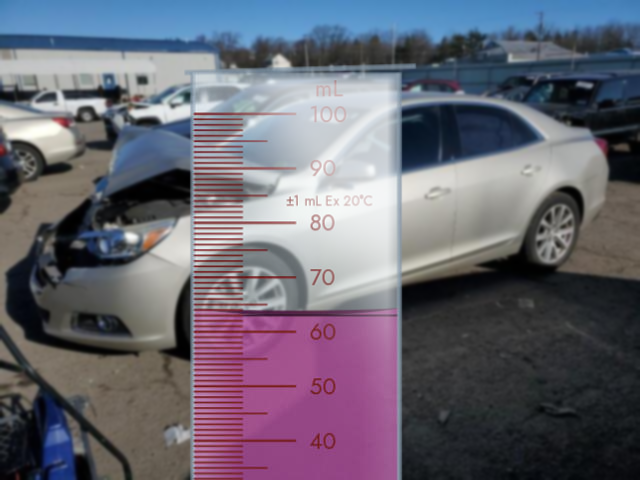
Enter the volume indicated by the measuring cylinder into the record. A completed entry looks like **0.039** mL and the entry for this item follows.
**63** mL
